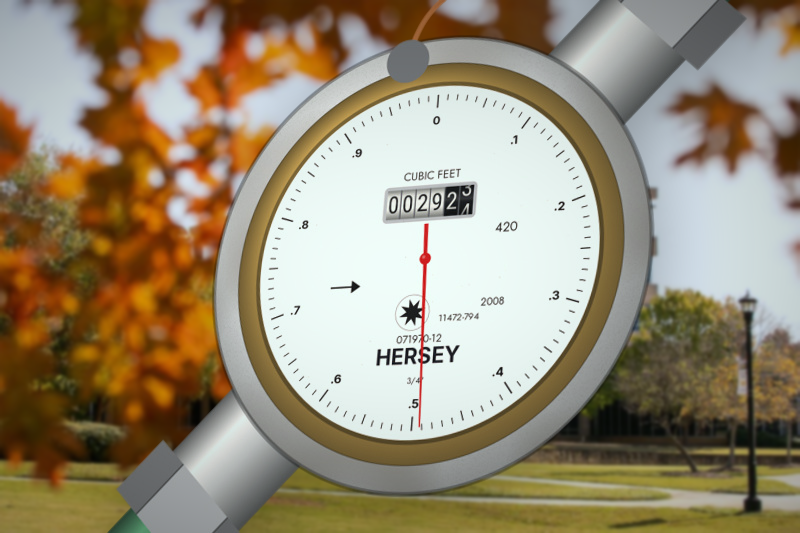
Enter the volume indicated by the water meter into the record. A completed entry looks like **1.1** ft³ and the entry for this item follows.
**2923.49** ft³
